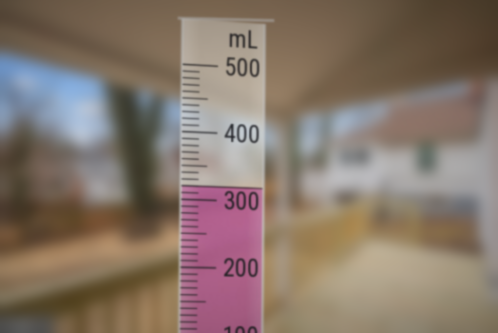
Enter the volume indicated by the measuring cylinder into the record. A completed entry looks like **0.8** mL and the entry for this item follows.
**320** mL
